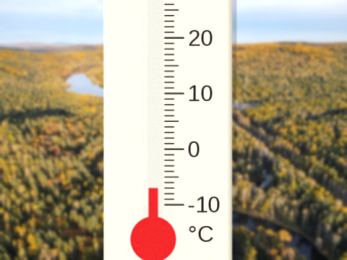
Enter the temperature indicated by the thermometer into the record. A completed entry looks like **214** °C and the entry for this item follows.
**-7** °C
